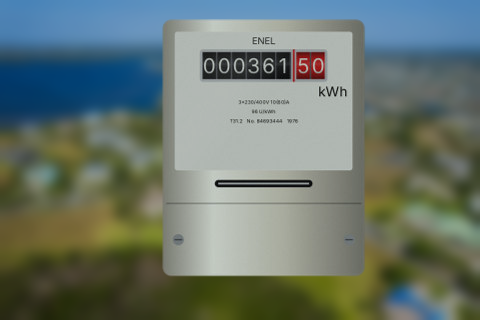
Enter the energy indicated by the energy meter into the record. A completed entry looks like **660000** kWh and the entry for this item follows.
**361.50** kWh
